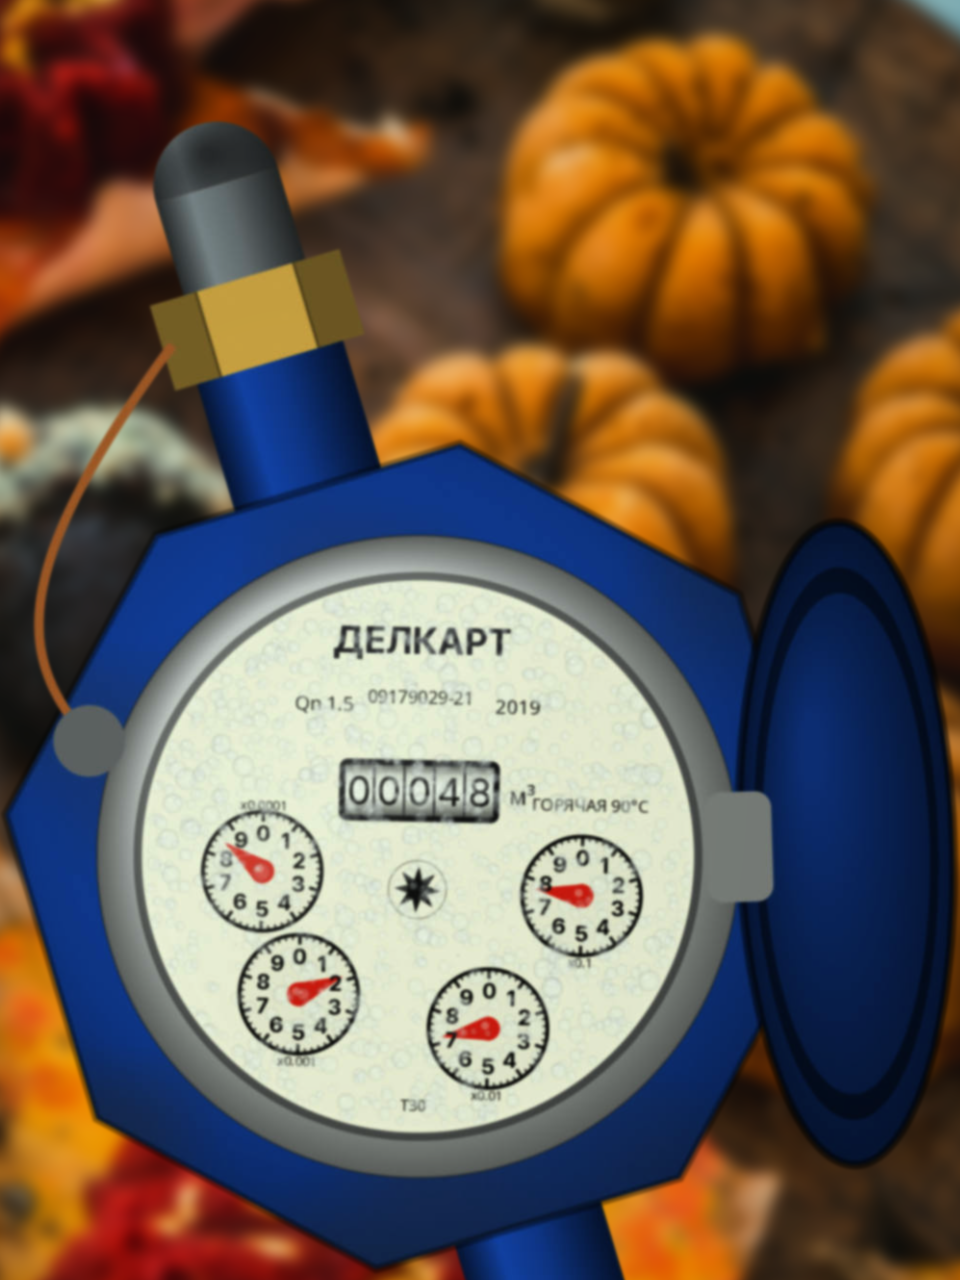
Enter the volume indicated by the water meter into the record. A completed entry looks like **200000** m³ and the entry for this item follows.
**48.7718** m³
